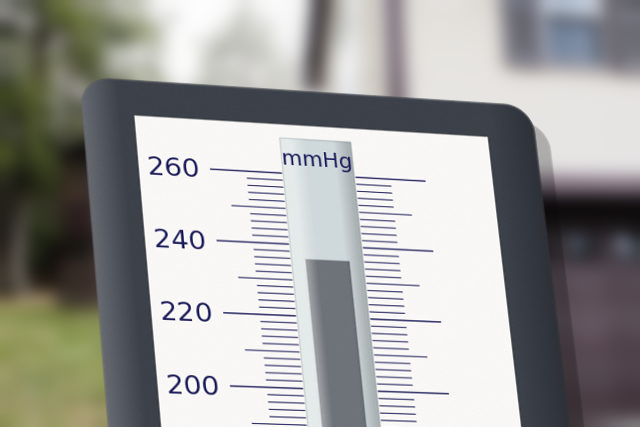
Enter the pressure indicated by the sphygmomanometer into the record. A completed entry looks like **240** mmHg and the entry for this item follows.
**236** mmHg
